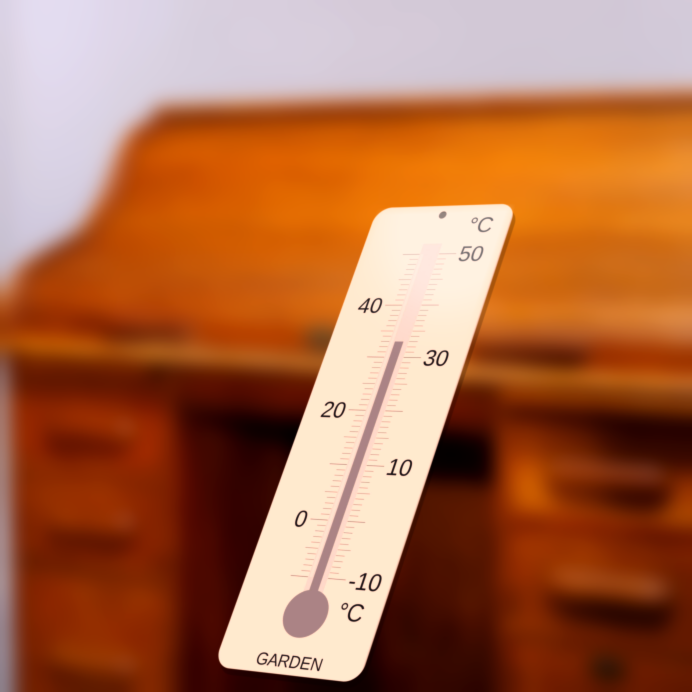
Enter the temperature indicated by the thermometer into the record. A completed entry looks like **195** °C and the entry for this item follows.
**33** °C
